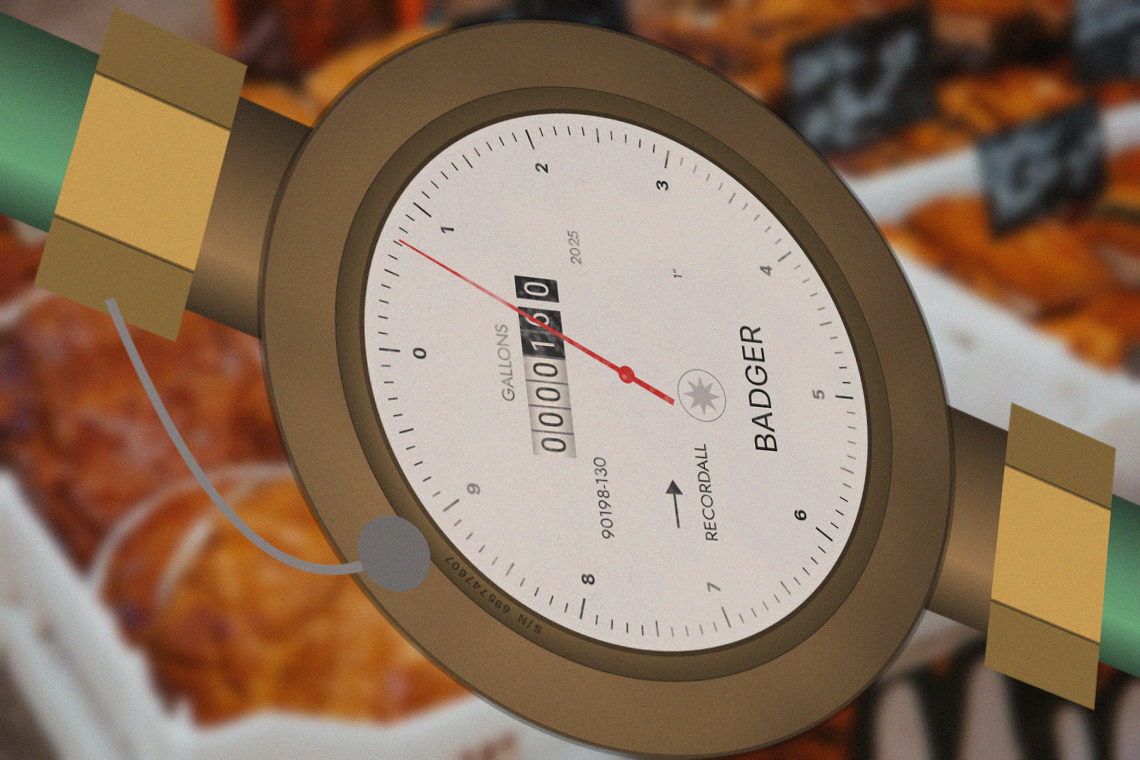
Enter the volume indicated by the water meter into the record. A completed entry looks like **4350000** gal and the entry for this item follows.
**160.7** gal
